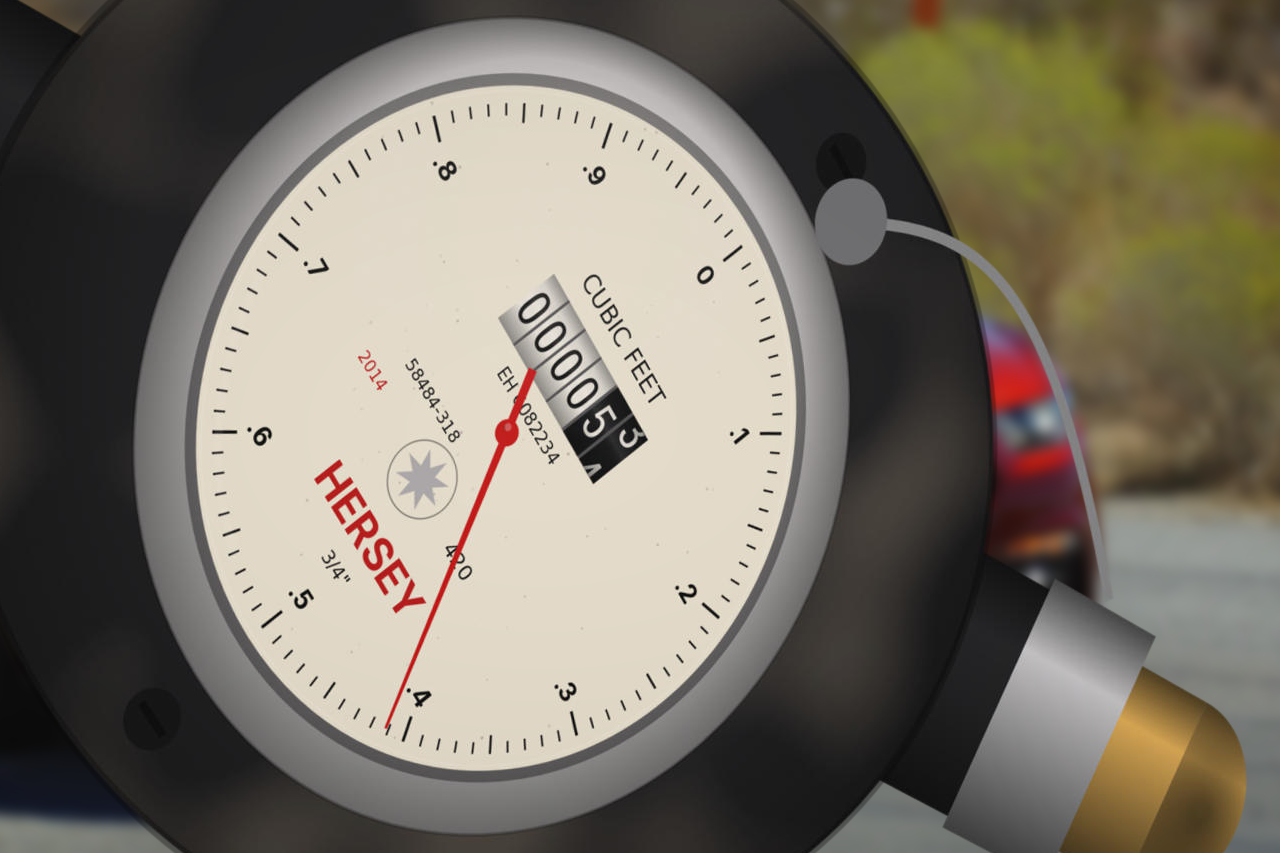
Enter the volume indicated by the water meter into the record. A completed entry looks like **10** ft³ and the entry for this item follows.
**53.41** ft³
